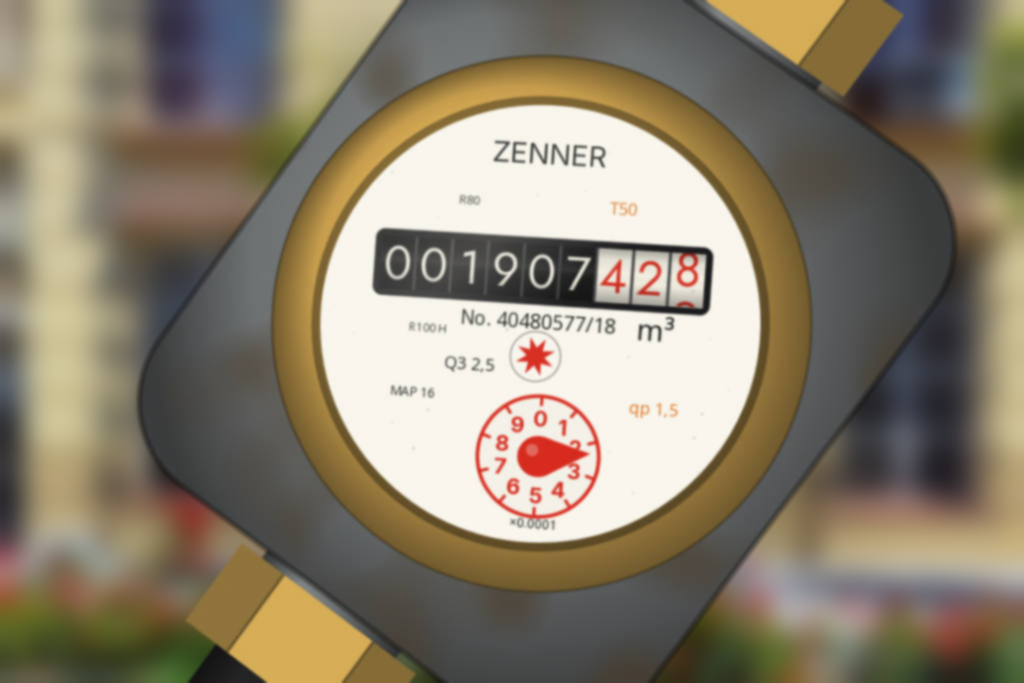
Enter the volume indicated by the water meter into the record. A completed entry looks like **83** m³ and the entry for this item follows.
**1907.4282** m³
